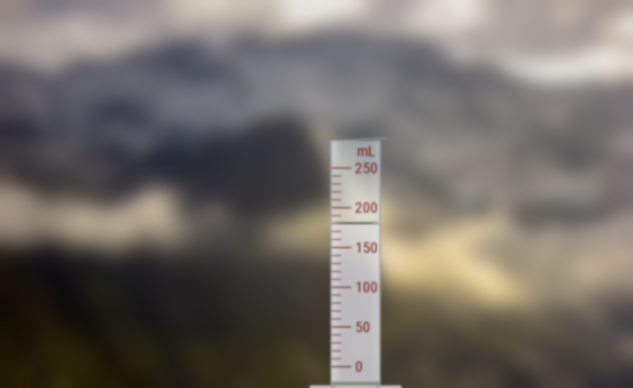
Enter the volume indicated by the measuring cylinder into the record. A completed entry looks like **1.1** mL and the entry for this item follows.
**180** mL
